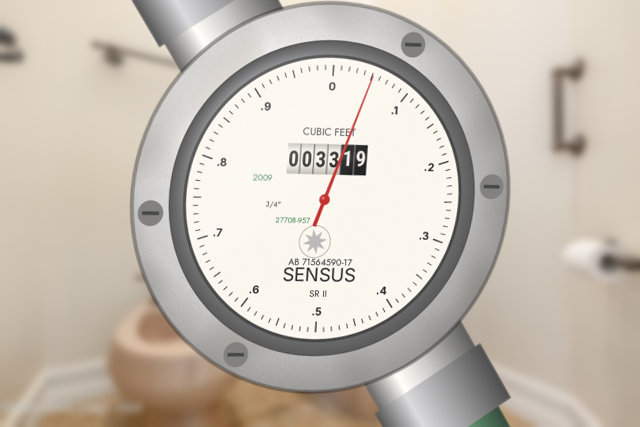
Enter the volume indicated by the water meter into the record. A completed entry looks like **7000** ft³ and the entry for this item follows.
**3319.05** ft³
